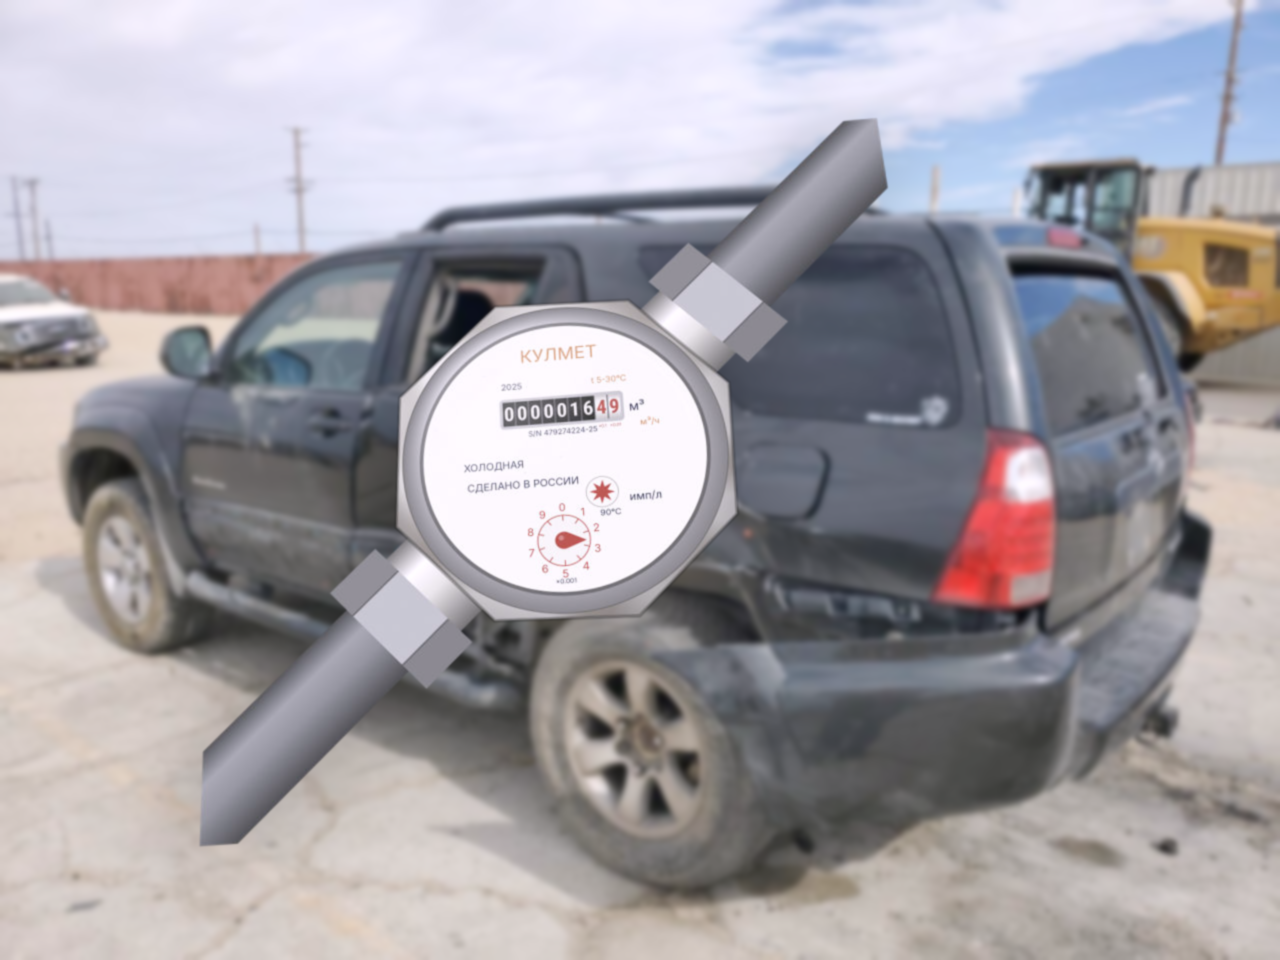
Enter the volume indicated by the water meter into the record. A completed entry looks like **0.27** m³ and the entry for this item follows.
**16.492** m³
